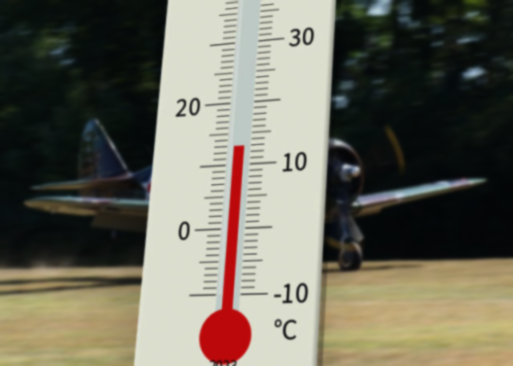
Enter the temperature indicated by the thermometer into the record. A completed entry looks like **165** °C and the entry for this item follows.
**13** °C
